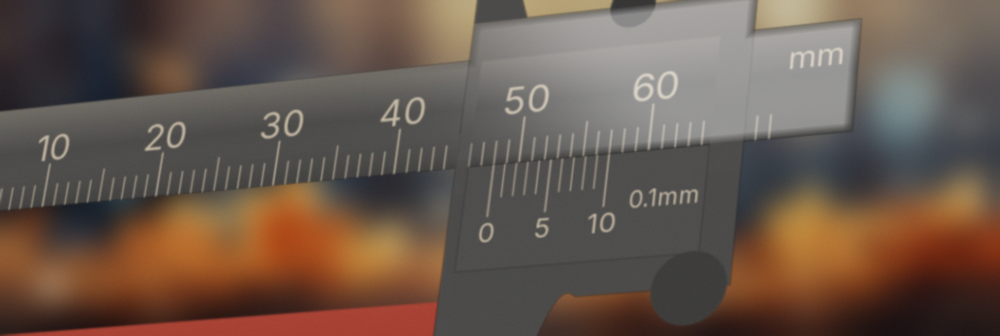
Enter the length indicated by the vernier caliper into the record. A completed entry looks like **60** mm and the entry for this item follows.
**48.0** mm
